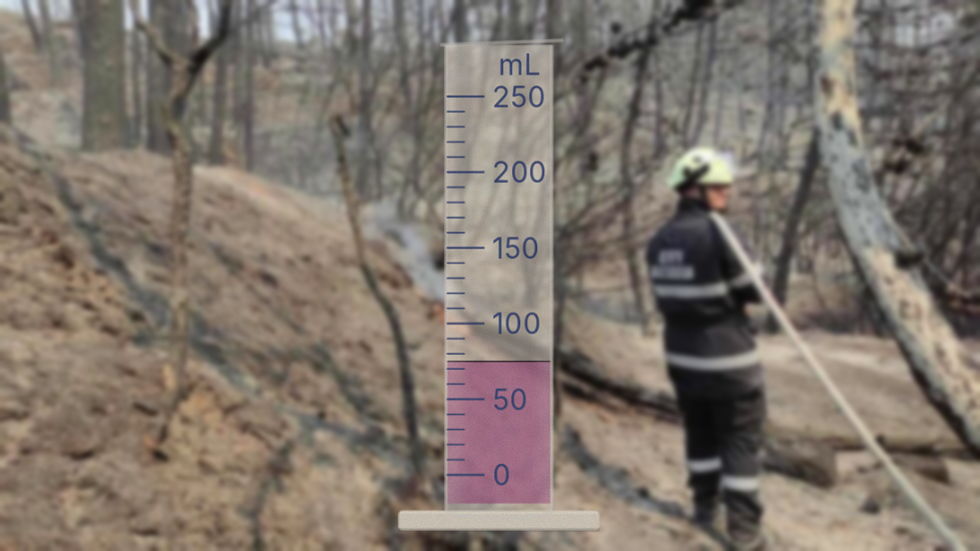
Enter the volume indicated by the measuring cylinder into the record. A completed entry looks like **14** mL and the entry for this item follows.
**75** mL
